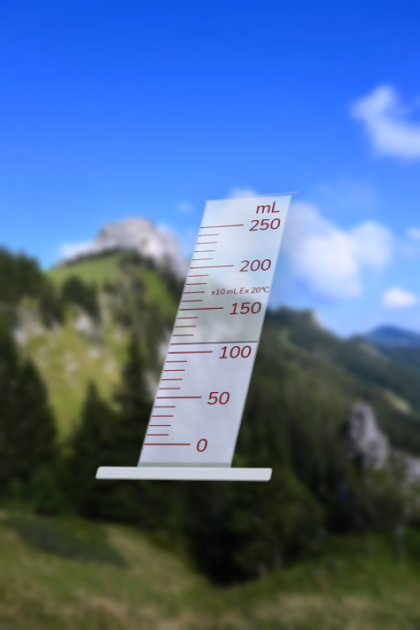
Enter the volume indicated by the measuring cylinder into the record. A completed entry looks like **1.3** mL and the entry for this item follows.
**110** mL
